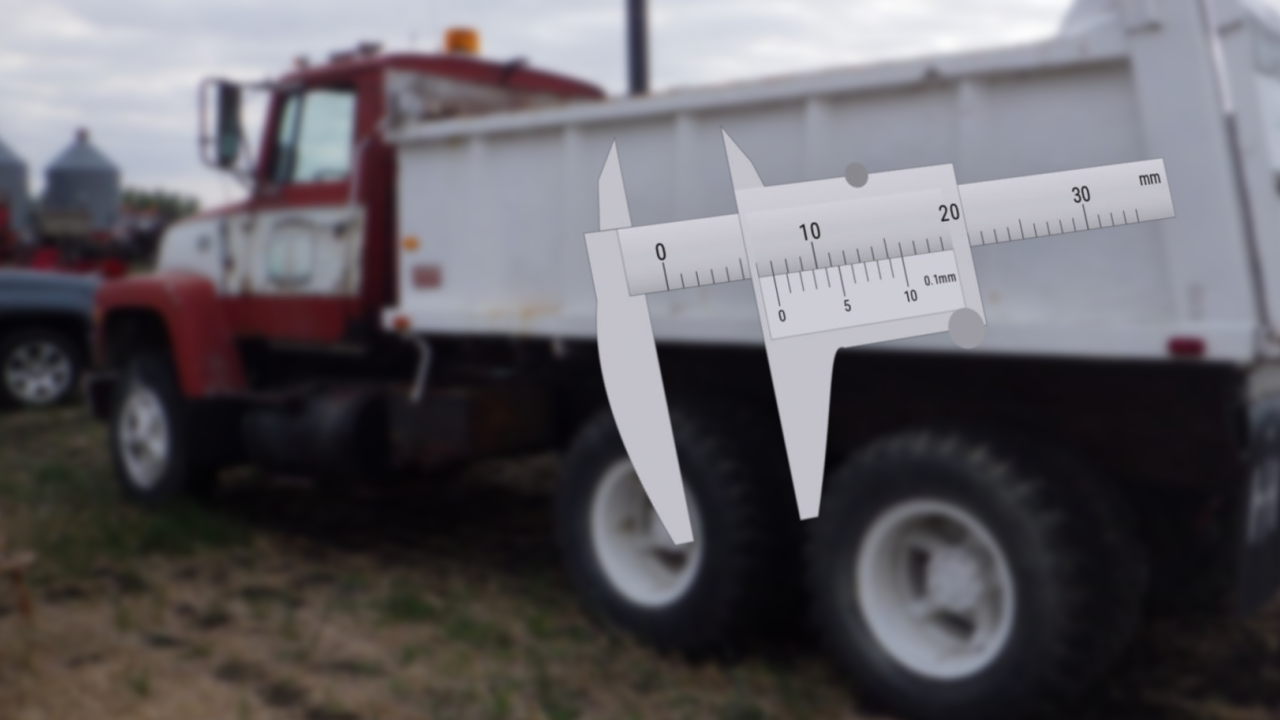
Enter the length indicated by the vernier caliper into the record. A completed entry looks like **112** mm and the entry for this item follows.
**7.0** mm
